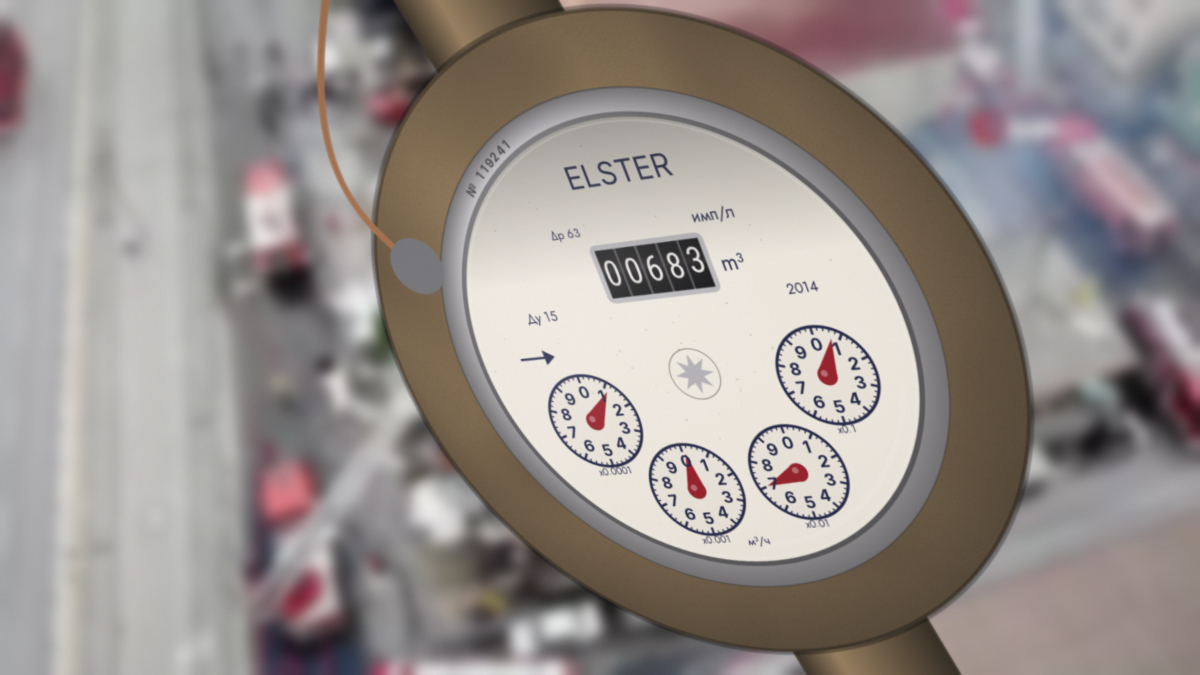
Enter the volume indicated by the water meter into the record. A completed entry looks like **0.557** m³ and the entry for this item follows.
**683.0701** m³
